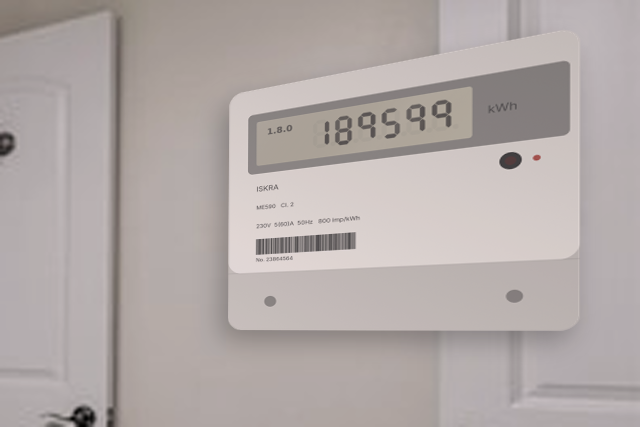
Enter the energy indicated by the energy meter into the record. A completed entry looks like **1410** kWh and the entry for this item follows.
**189599** kWh
